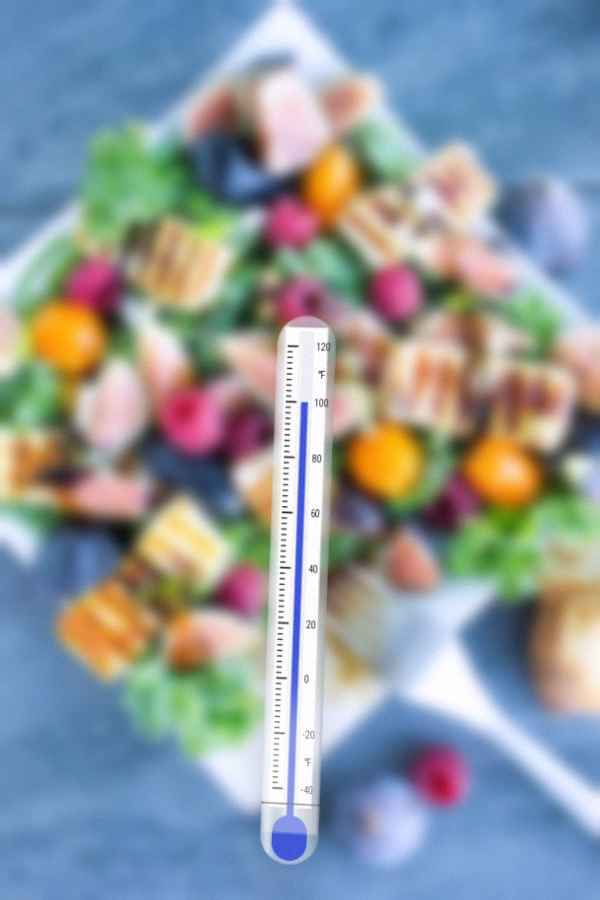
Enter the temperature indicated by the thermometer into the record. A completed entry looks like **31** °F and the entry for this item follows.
**100** °F
